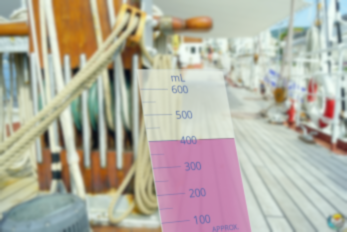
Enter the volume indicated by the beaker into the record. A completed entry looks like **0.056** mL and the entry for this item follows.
**400** mL
